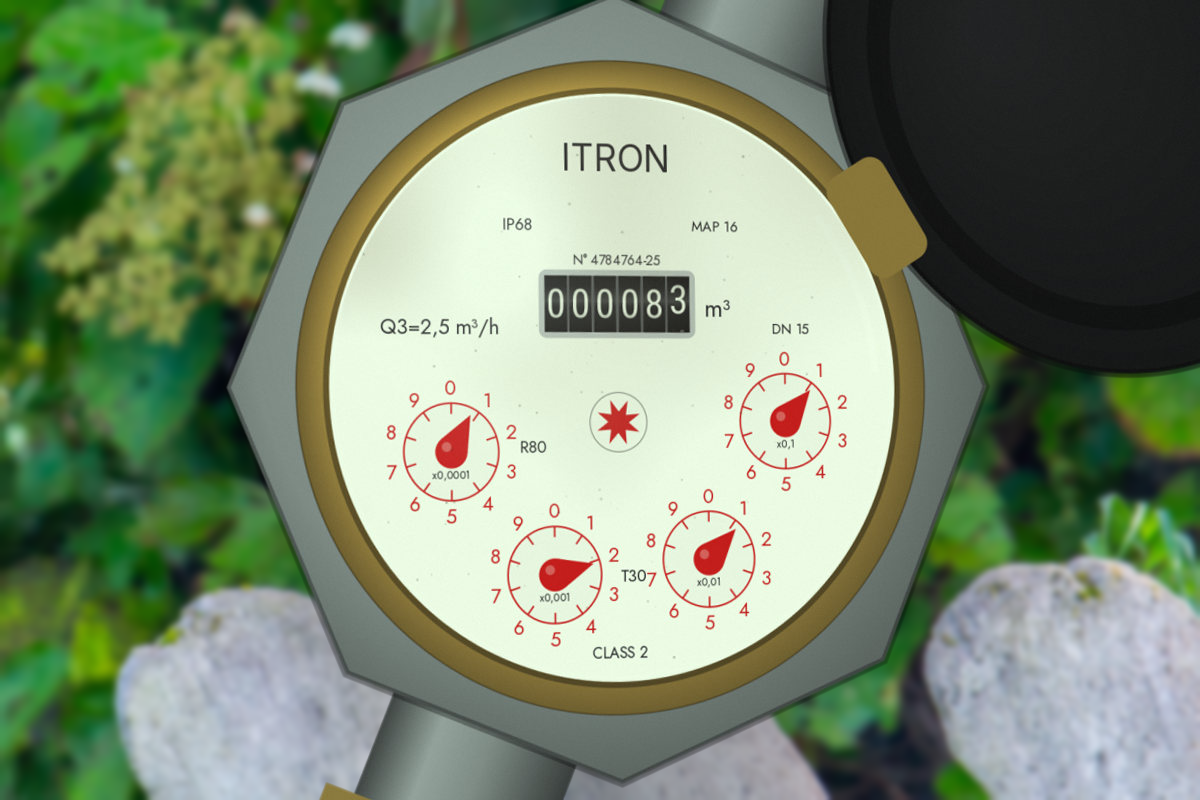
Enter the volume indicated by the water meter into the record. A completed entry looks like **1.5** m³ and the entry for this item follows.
**83.1120** m³
